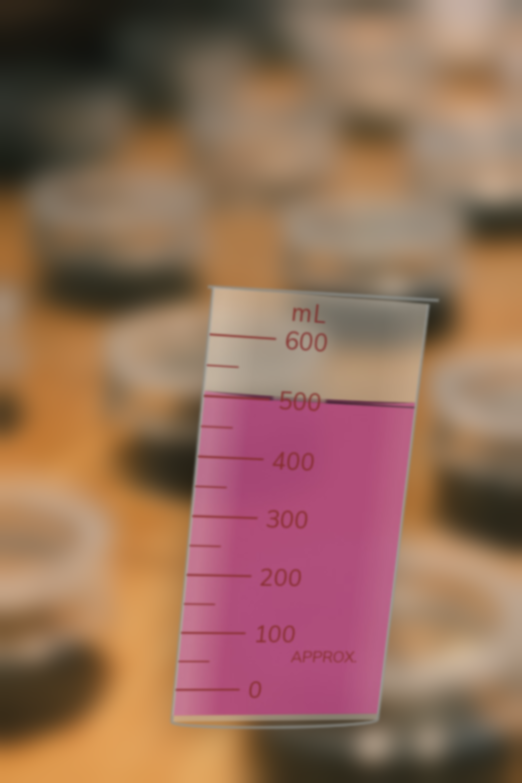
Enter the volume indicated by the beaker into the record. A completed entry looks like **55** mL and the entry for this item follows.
**500** mL
